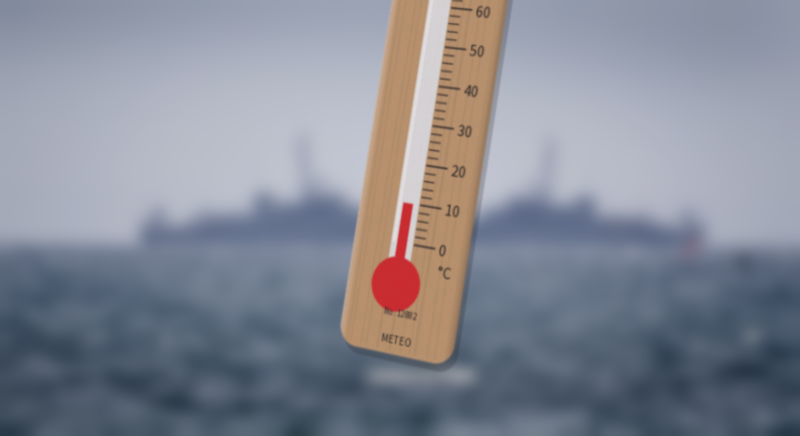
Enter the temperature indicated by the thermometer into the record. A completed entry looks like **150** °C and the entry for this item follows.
**10** °C
